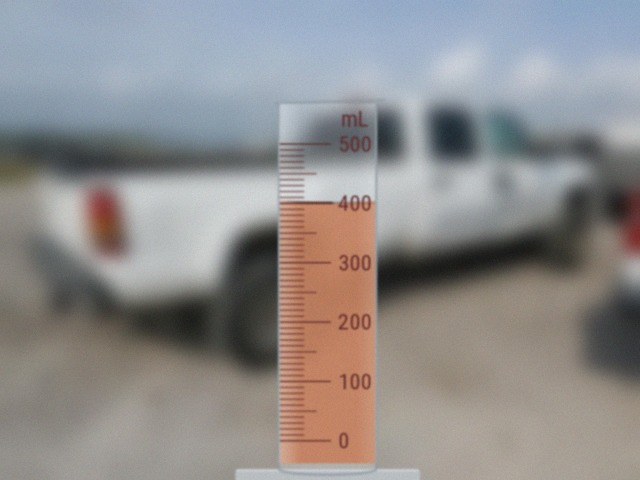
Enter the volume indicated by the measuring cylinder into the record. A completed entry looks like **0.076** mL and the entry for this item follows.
**400** mL
